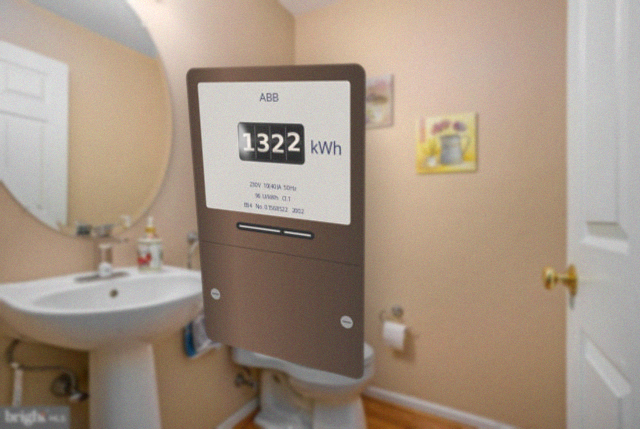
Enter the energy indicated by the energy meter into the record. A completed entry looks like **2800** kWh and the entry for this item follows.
**1322** kWh
